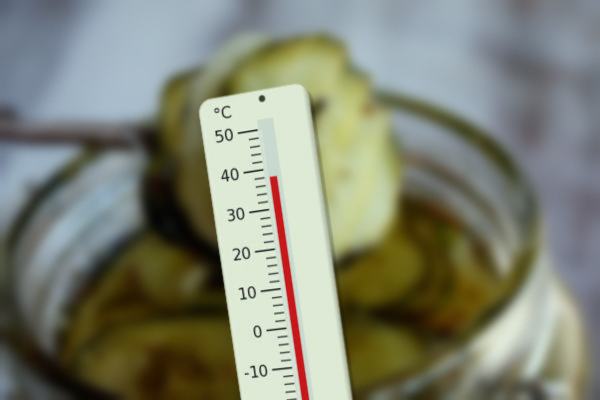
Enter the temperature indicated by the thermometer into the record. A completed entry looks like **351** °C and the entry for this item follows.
**38** °C
